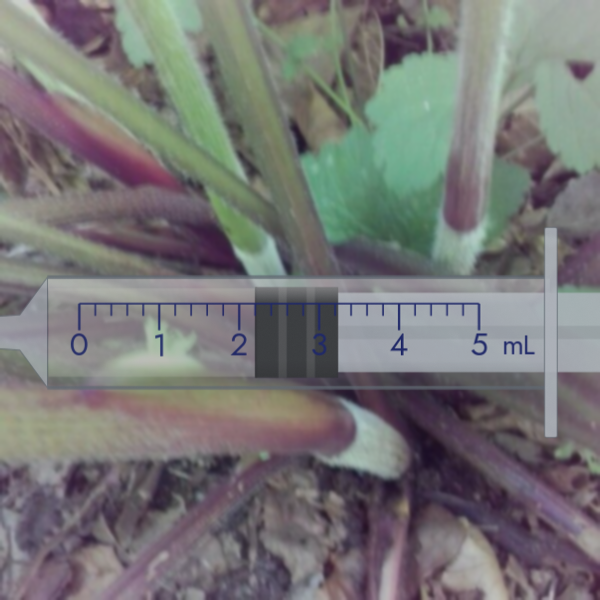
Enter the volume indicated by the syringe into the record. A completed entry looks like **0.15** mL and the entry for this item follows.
**2.2** mL
